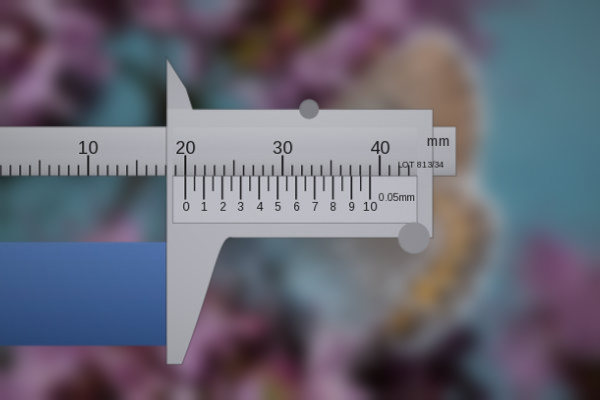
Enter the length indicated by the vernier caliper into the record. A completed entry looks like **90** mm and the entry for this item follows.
**20.0** mm
